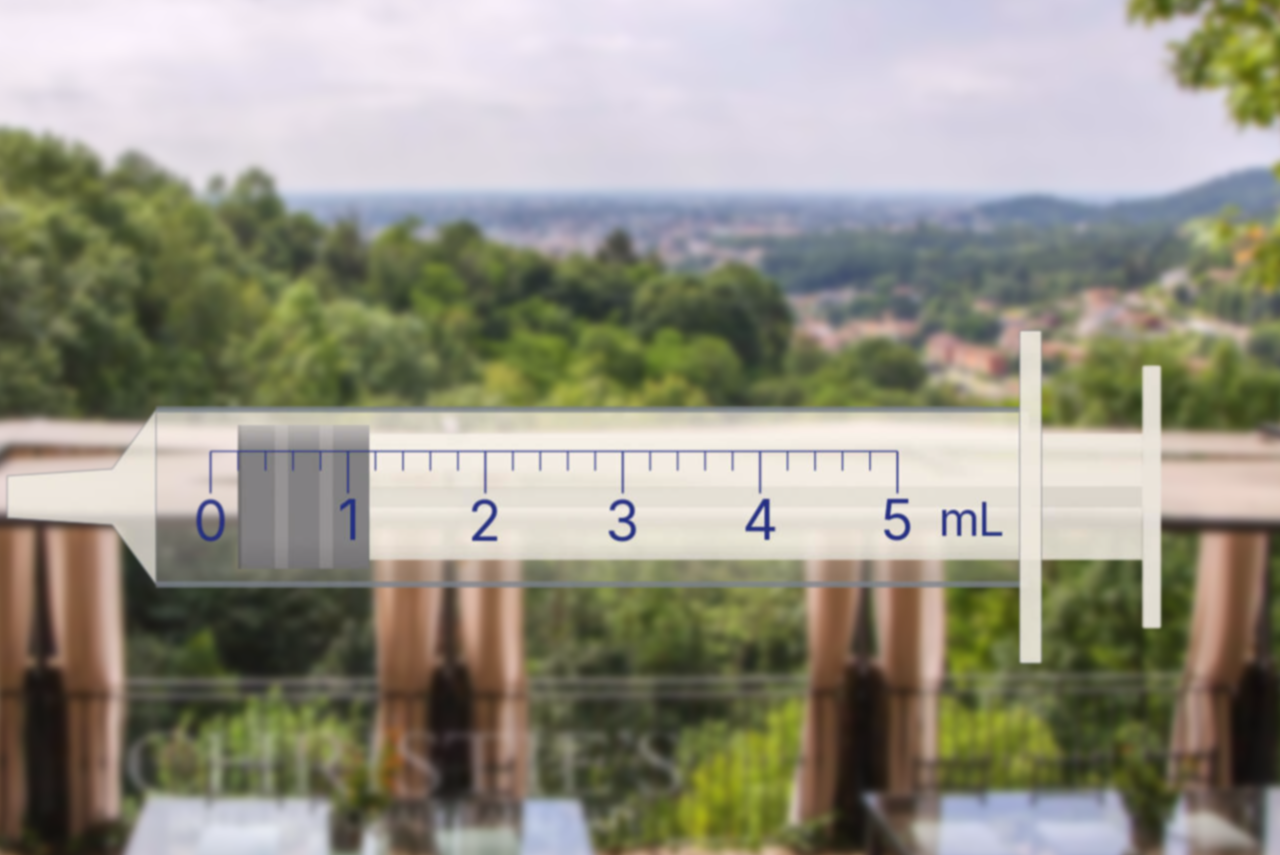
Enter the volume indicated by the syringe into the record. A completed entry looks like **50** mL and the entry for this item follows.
**0.2** mL
